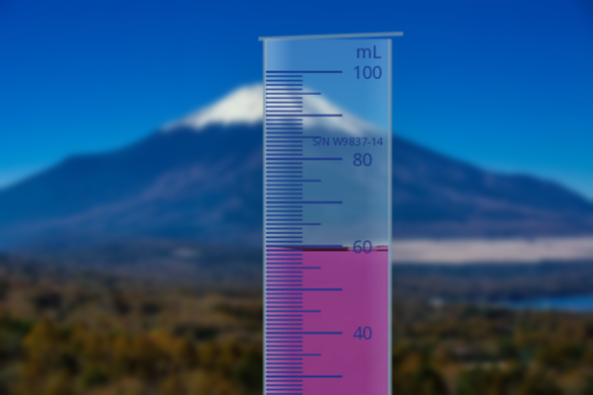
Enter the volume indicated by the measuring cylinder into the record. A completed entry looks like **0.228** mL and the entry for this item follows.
**59** mL
